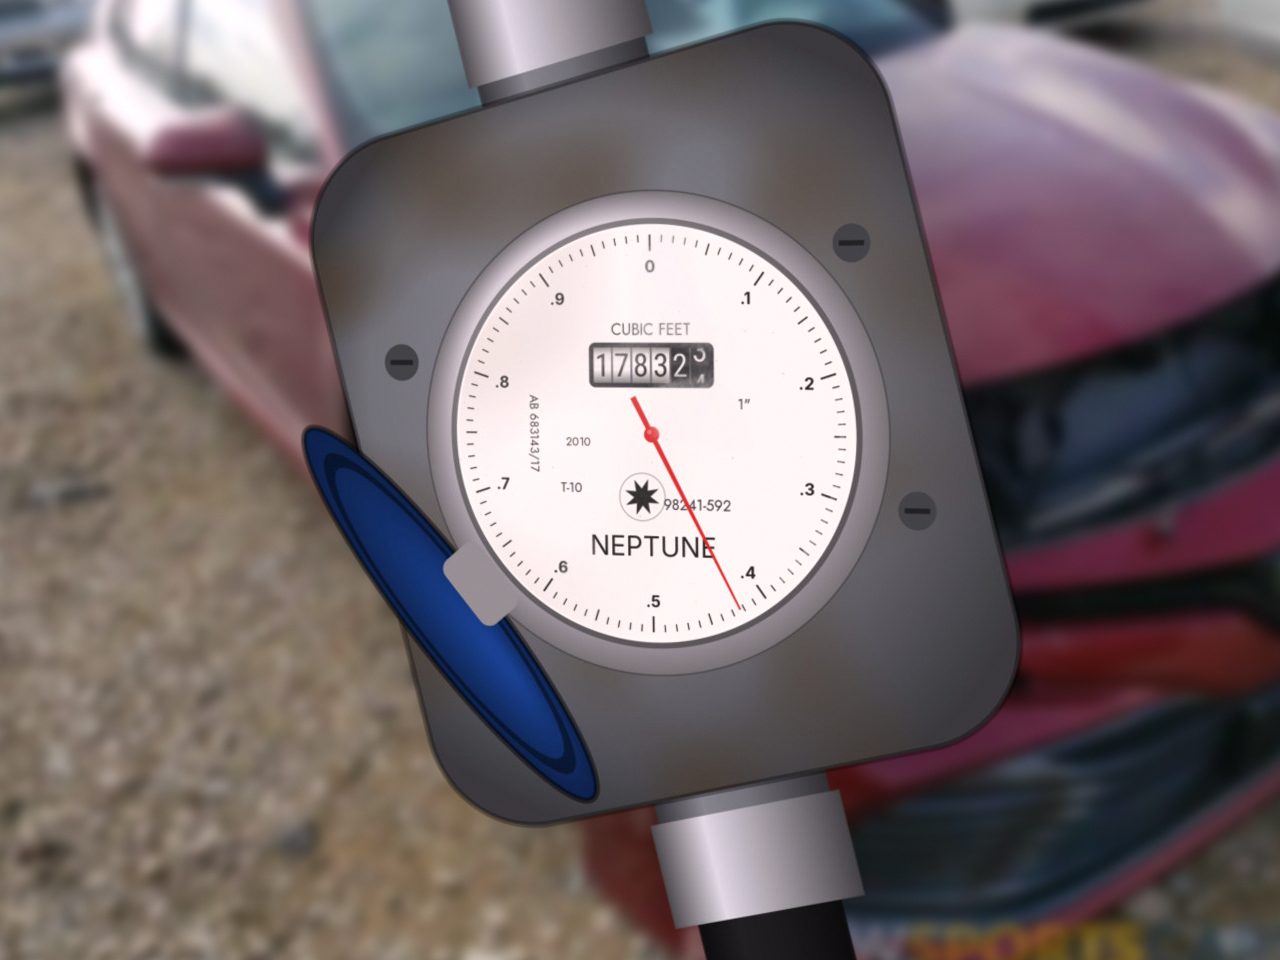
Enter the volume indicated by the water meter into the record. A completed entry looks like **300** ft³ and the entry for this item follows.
**178323.42** ft³
